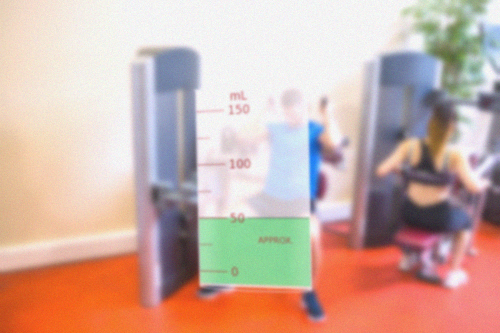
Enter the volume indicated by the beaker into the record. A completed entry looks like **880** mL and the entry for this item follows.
**50** mL
